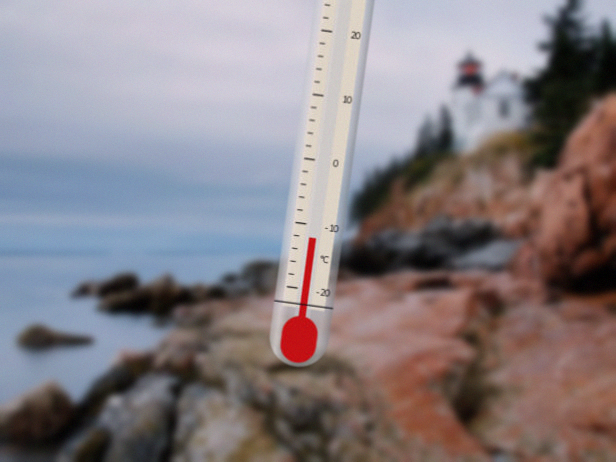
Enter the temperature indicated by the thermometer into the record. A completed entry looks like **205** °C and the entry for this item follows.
**-12** °C
